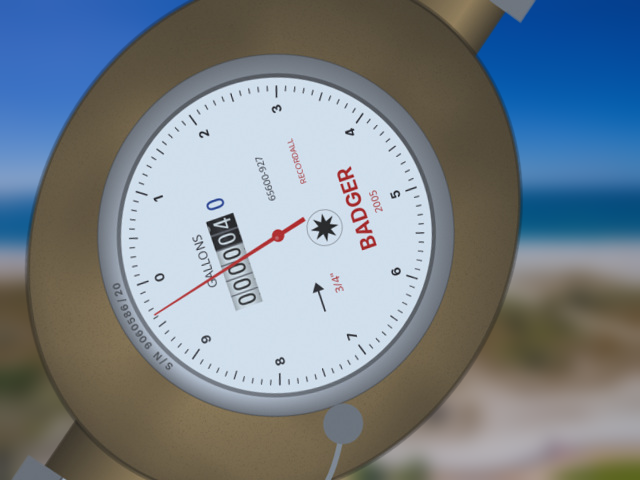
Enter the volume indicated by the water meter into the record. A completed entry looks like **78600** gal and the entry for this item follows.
**39.6** gal
